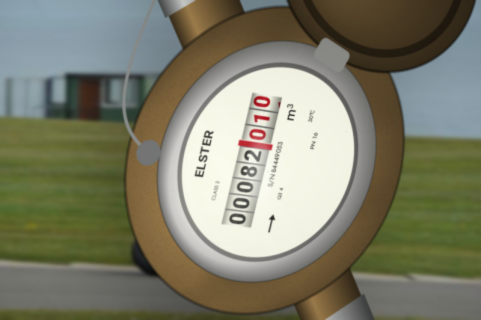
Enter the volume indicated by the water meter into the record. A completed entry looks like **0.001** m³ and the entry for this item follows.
**82.010** m³
